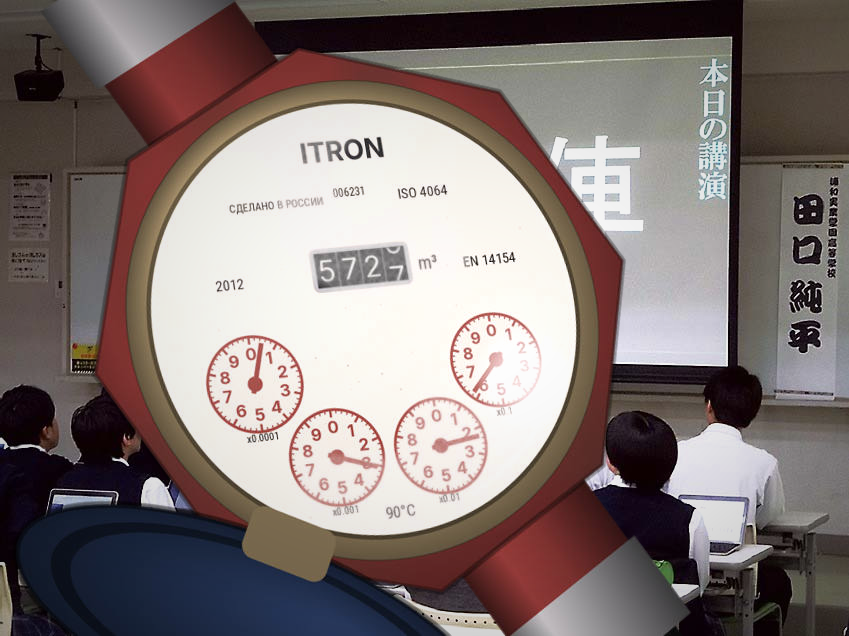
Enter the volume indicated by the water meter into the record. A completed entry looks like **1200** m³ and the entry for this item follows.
**5726.6230** m³
